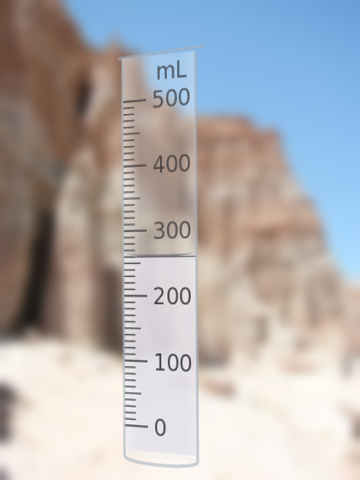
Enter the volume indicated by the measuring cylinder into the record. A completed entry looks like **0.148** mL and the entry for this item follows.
**260** mL
